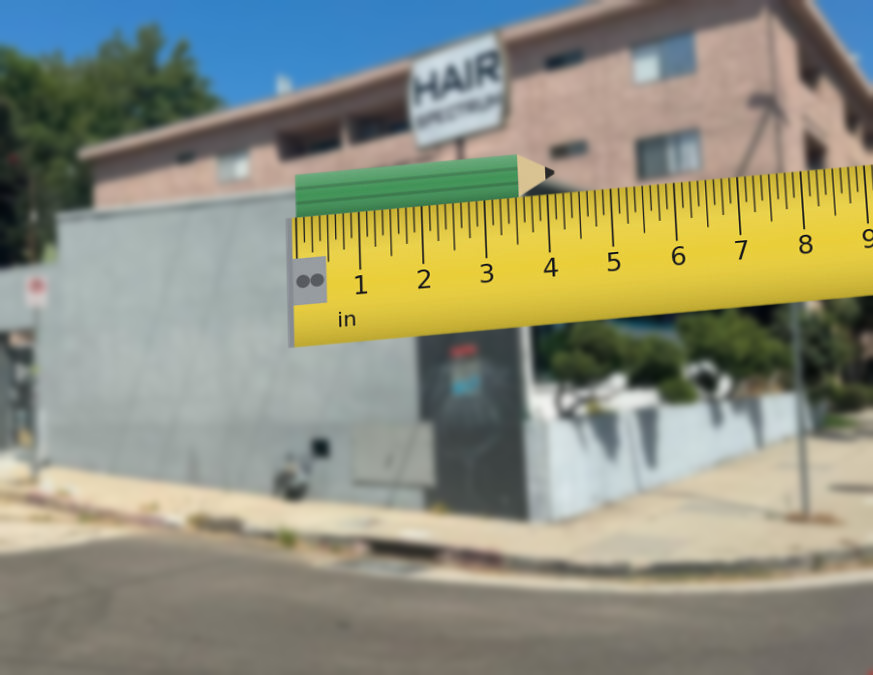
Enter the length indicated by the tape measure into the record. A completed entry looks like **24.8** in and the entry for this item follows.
**4.125** in
